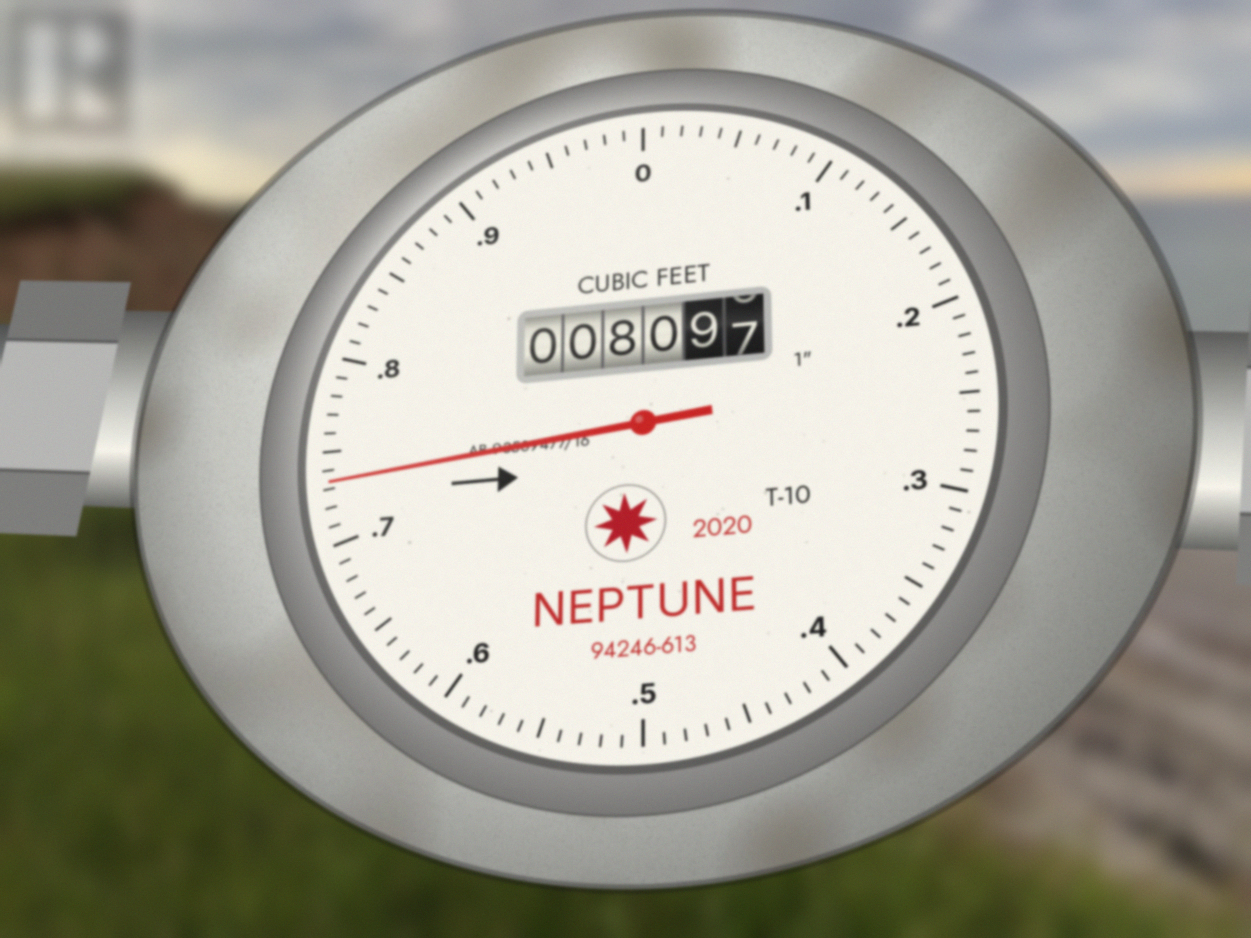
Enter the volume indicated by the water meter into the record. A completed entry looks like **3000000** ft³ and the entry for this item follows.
**8096.73** ft³
